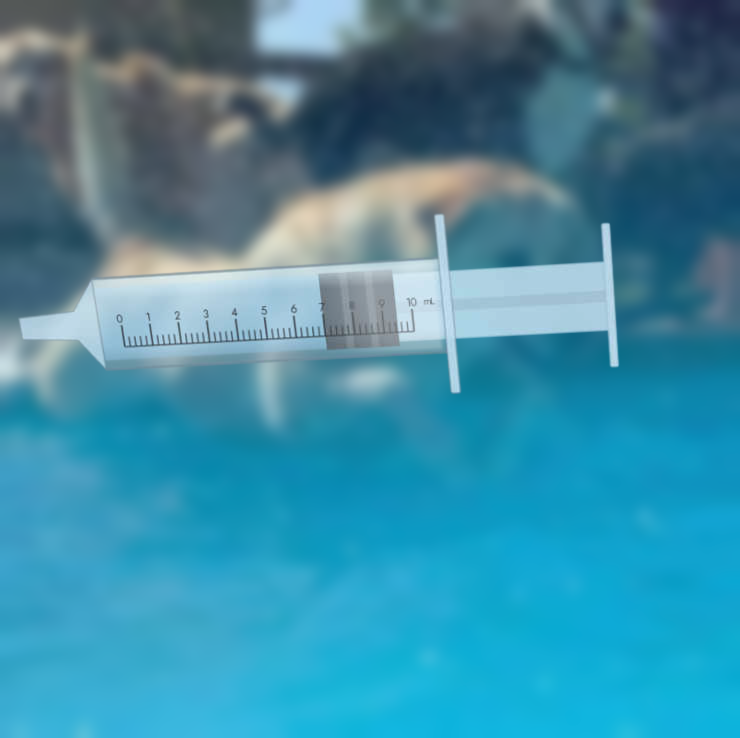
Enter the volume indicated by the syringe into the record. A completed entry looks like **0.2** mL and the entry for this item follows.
**7** mL
